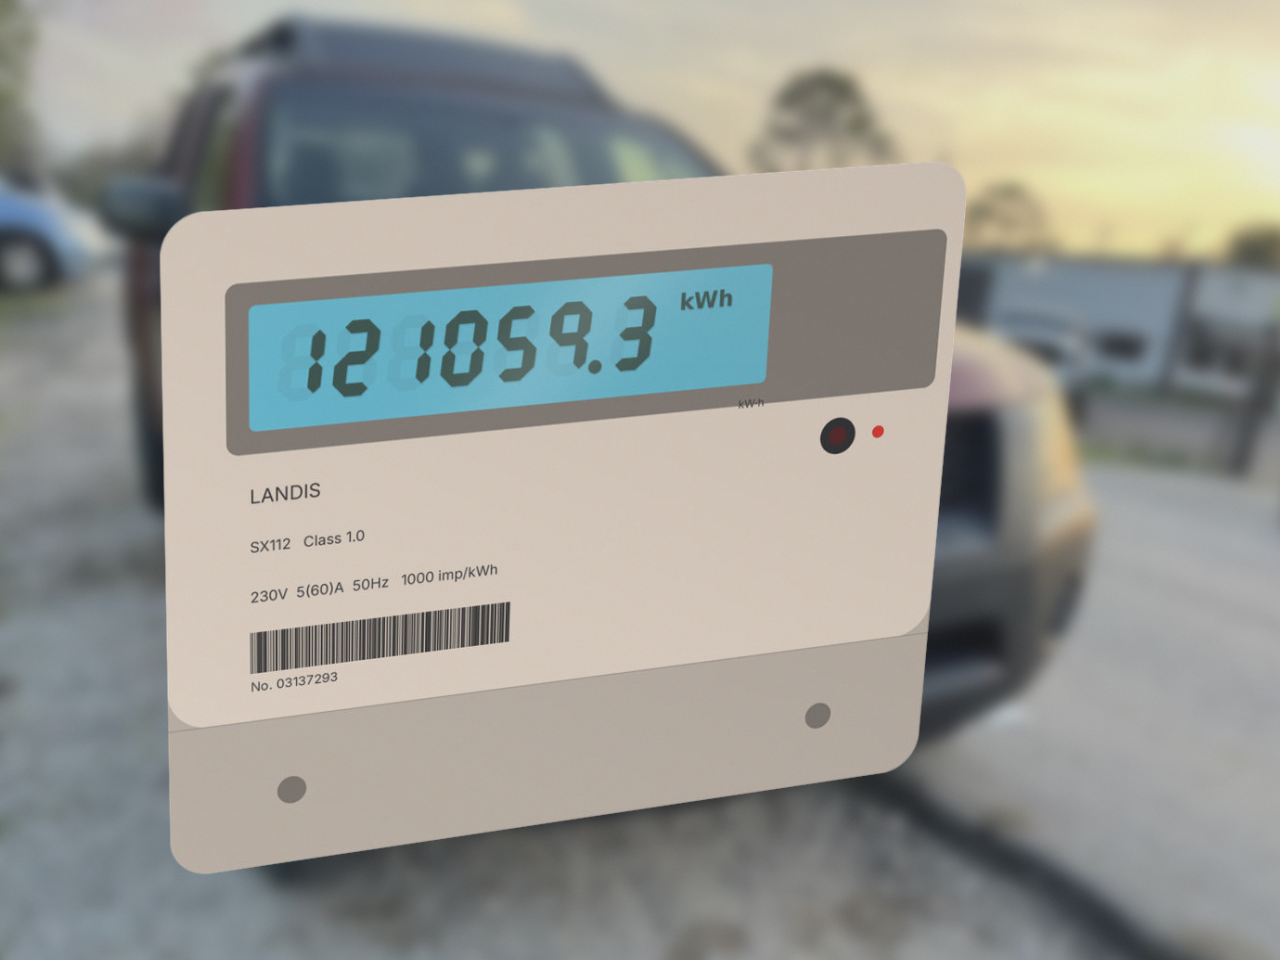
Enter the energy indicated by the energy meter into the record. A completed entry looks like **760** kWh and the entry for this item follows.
**121059.3** kWh
